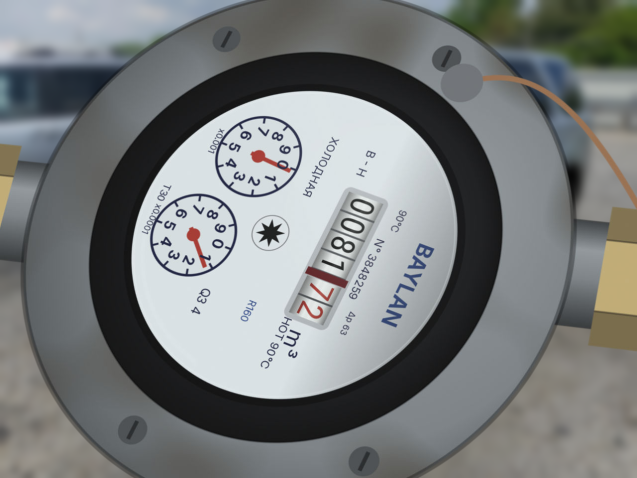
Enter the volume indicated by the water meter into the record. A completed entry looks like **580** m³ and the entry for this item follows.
**81.7201** m³
